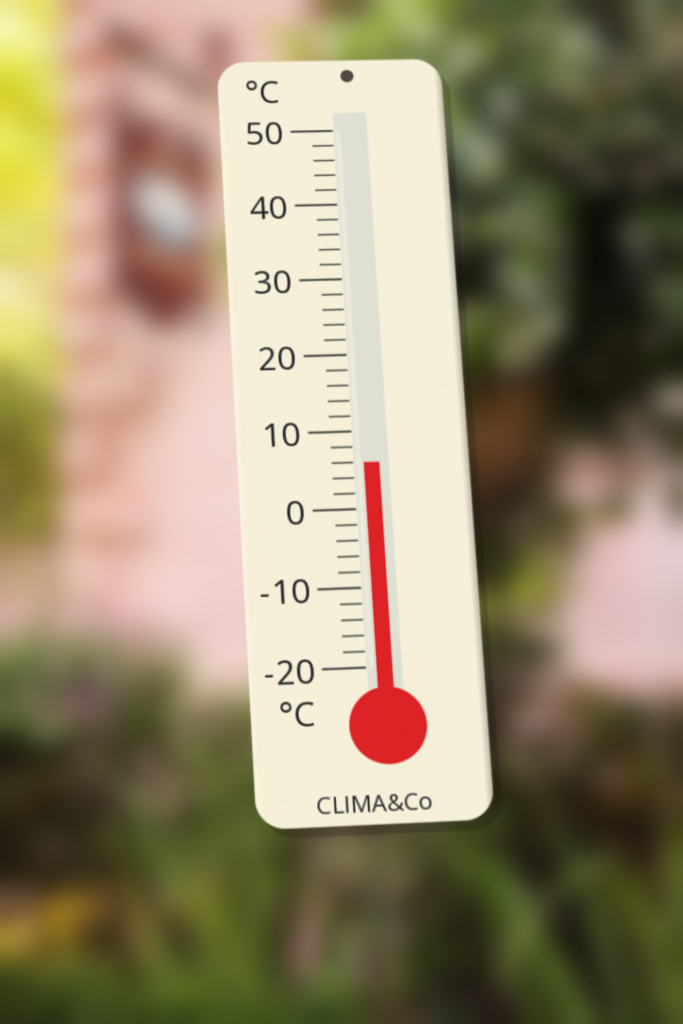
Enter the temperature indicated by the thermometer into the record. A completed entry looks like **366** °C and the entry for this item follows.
**6** °C
